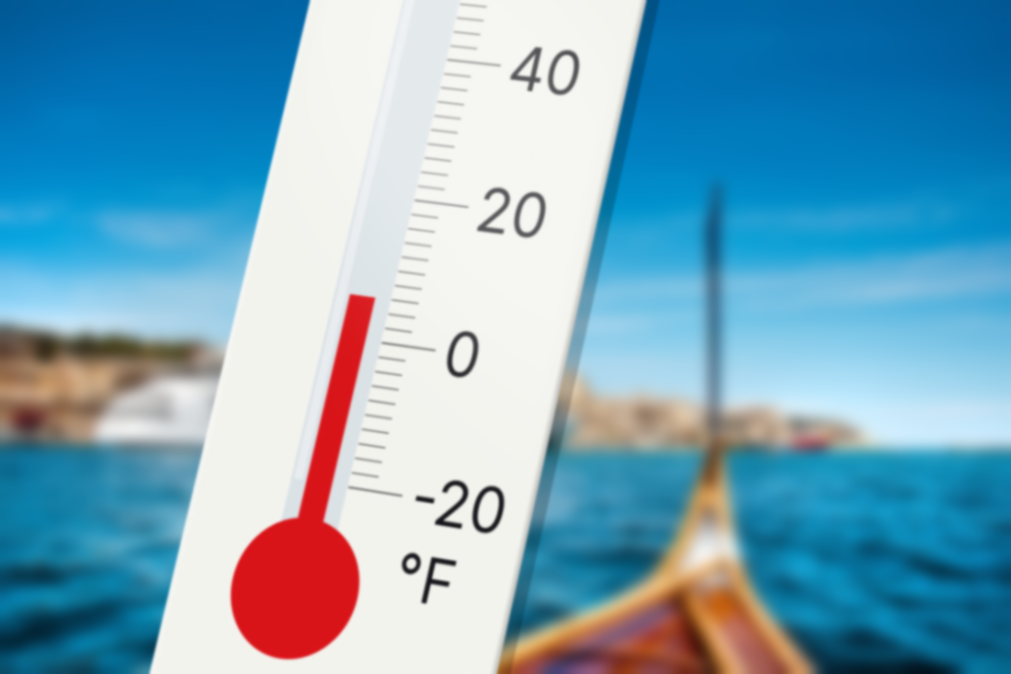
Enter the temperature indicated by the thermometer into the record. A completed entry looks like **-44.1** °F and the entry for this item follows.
**6** °F
